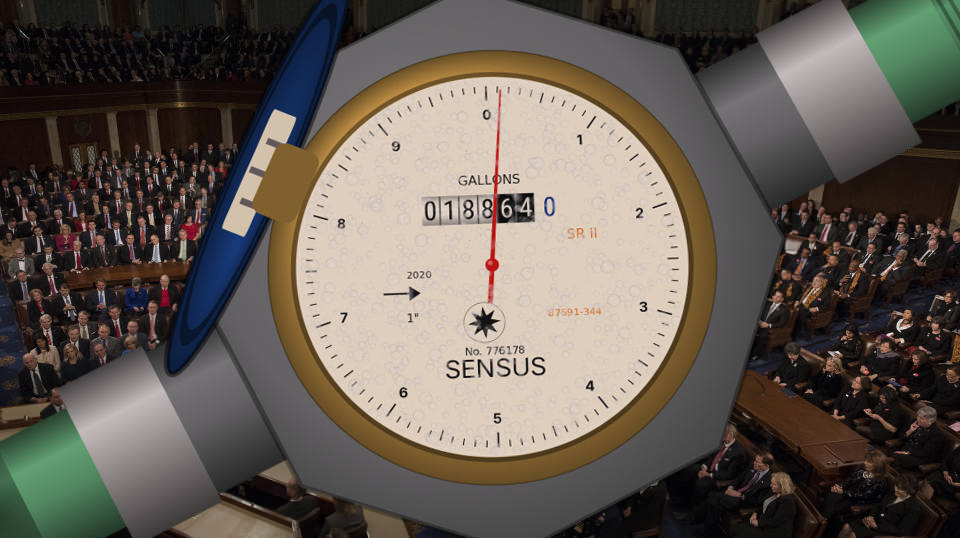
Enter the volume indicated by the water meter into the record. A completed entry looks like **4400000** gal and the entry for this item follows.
**188640.1** gal
